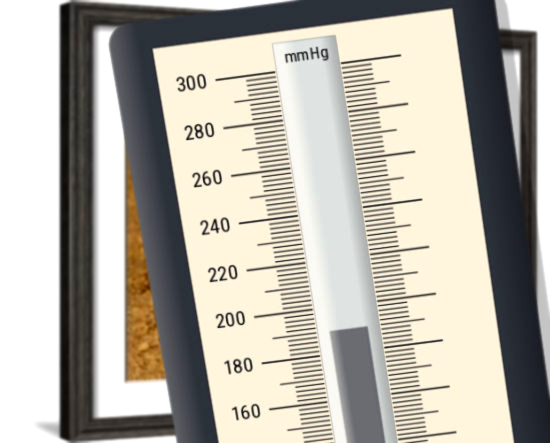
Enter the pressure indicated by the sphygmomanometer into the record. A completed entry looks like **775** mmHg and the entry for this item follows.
**190** mmHg
